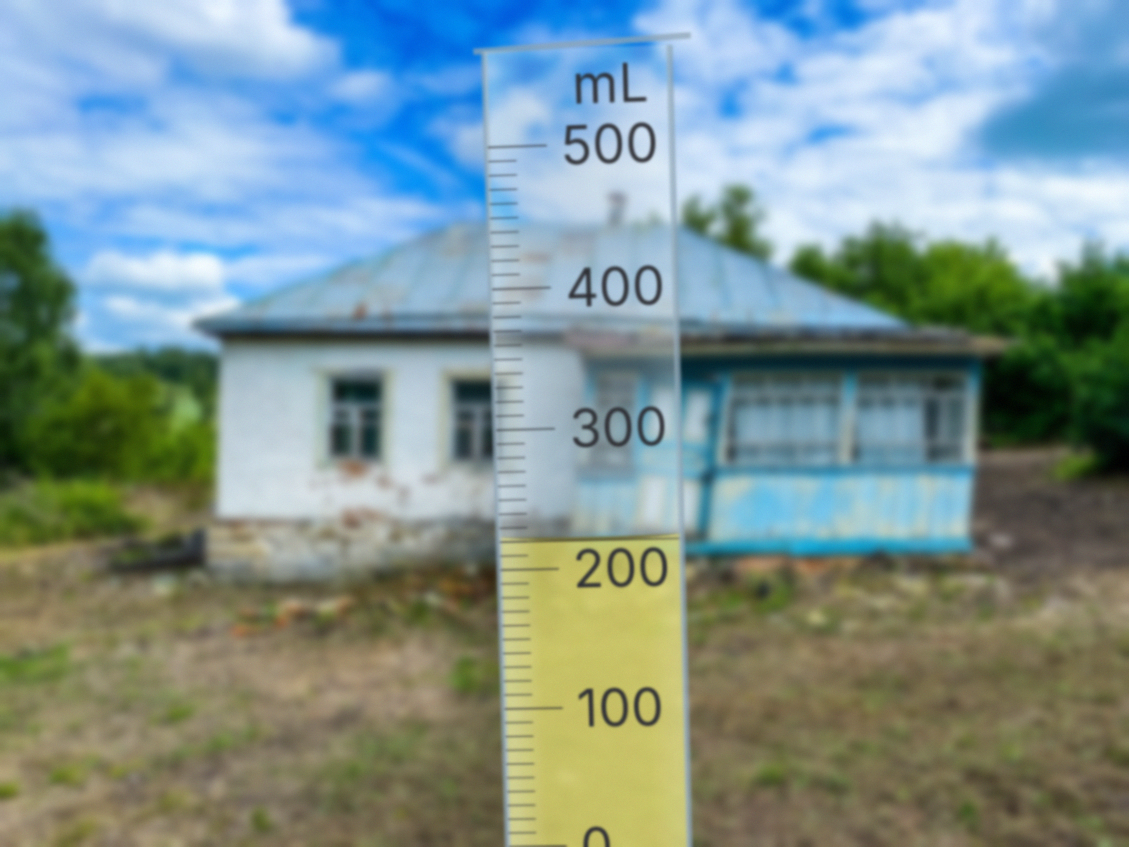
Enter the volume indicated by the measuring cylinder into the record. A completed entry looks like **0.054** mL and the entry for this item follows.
**220** mL
